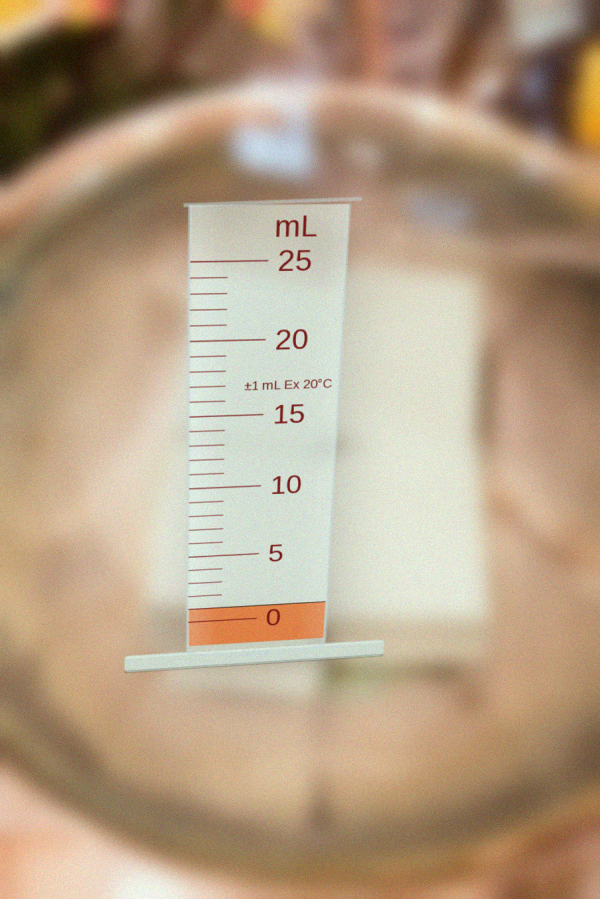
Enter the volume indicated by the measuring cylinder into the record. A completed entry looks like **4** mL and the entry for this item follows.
**1** mL
